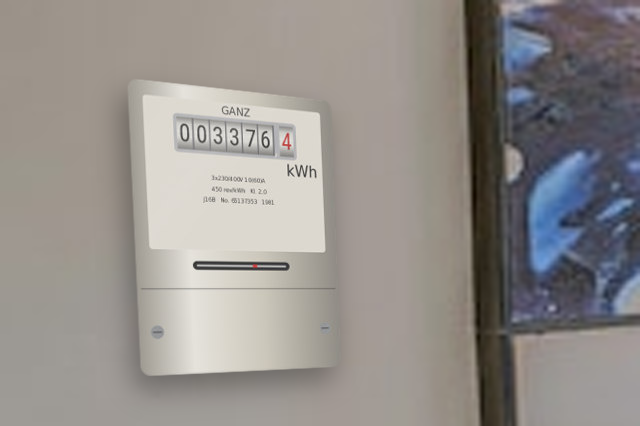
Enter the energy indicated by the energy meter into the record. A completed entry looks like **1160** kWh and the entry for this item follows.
**3376.4** kWh
